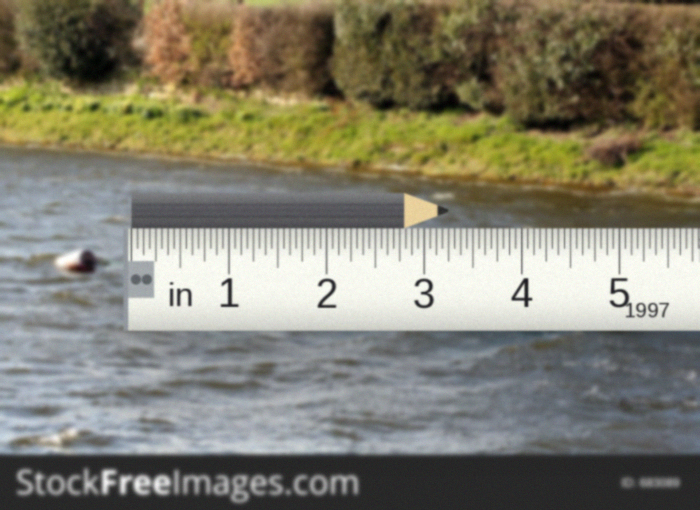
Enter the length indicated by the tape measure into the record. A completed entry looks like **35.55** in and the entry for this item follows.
**3.25** in
